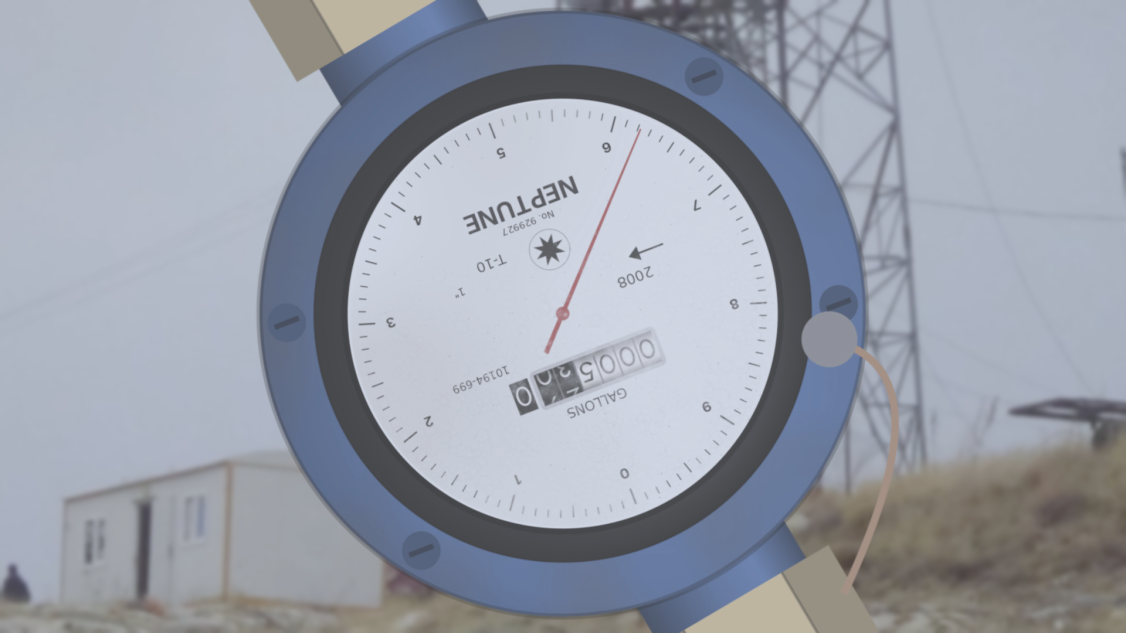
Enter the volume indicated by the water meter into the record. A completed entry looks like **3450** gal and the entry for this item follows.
**5296.2** gal
